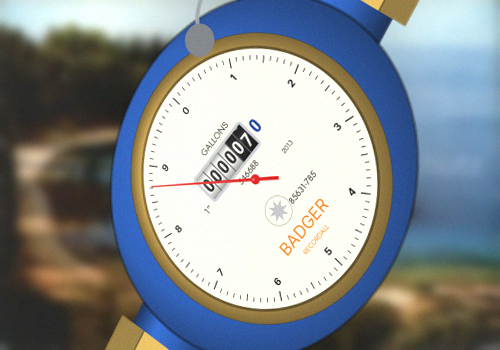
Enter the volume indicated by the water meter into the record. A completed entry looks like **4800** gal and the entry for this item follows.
**68.7** gal
